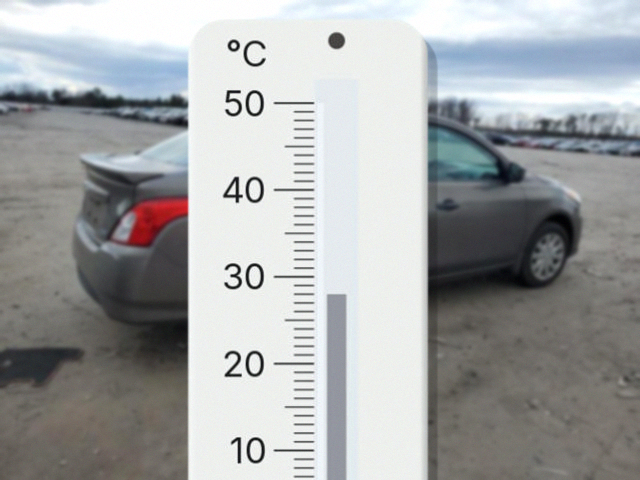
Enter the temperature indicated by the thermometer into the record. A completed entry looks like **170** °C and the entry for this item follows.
**28** °C
